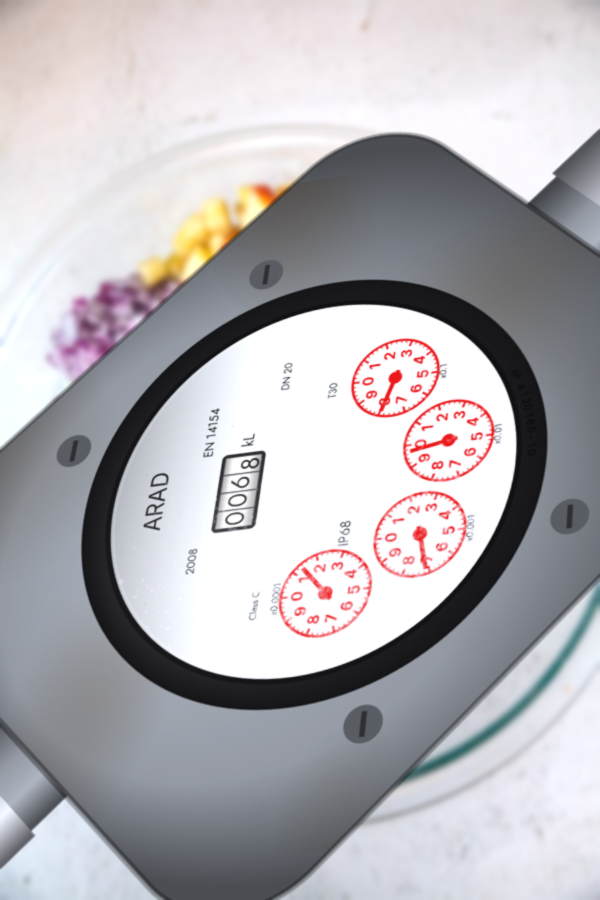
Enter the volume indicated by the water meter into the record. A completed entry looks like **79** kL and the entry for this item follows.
**67.7971** kL
